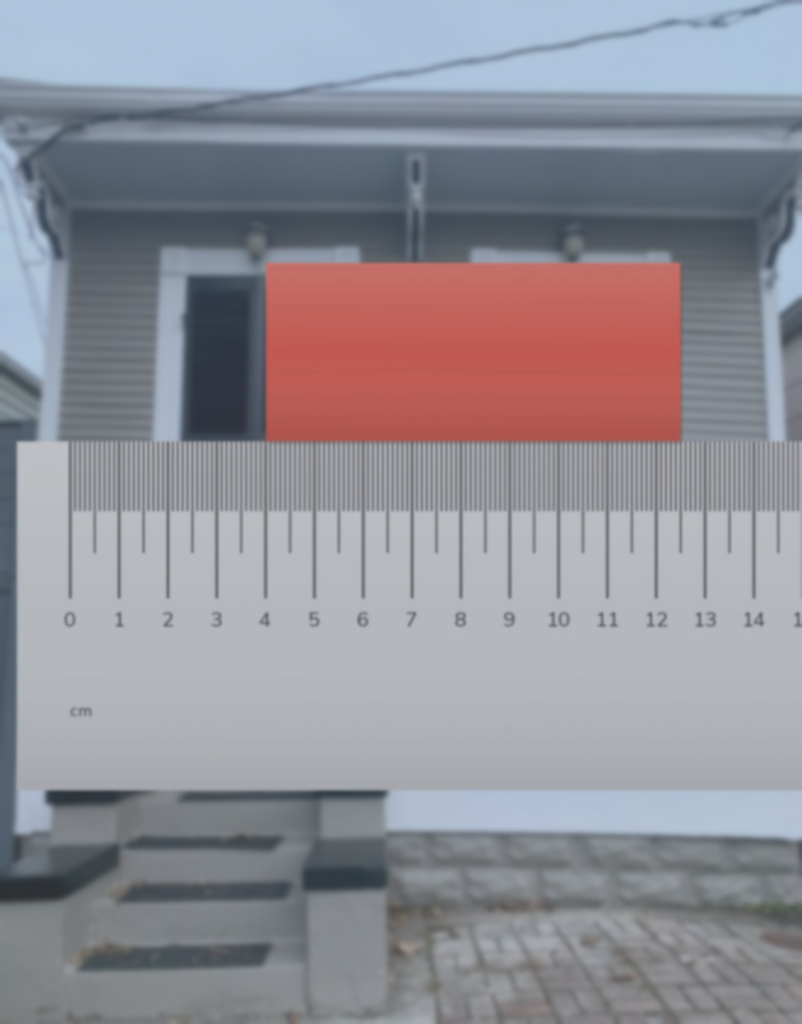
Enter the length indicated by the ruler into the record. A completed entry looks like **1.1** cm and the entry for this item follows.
**8.5** cm
